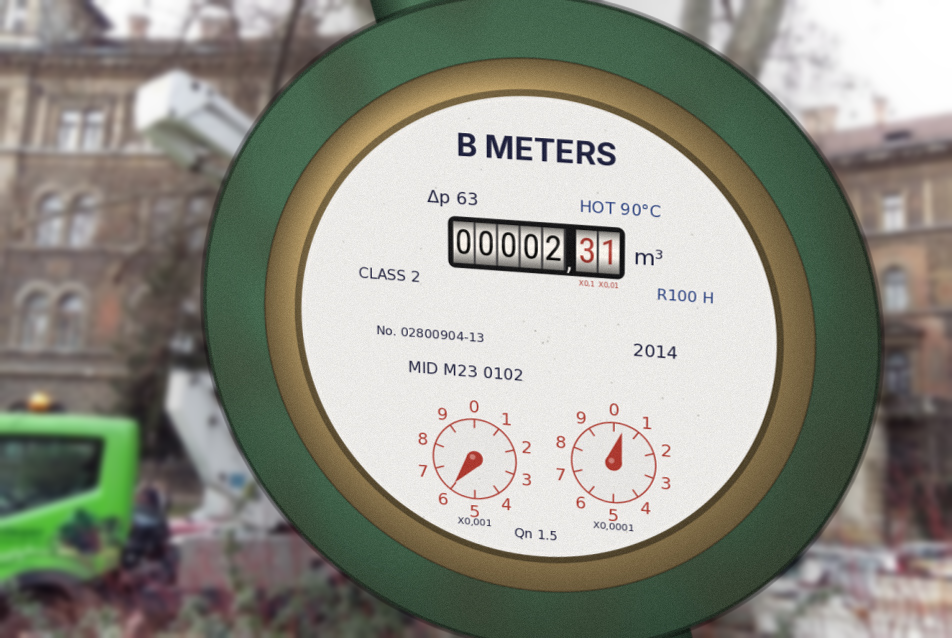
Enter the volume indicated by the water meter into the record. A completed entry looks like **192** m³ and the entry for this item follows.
**2.3160** m³
